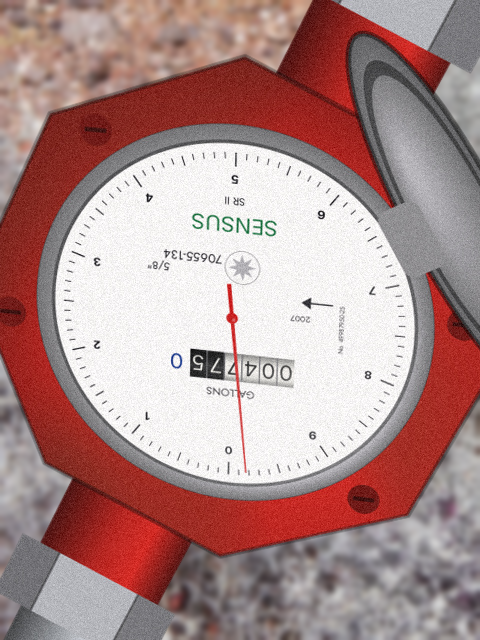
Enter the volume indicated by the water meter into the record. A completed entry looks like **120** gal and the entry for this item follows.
**47749.8** gal
